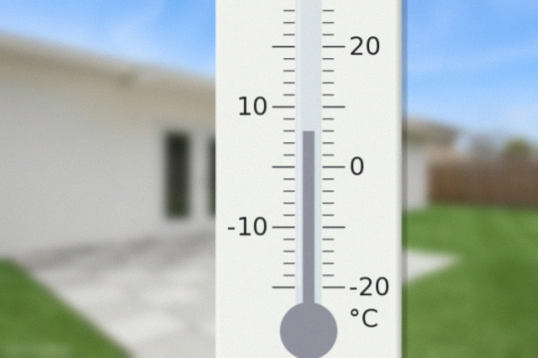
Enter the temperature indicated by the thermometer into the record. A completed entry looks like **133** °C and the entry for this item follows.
**6** °C
